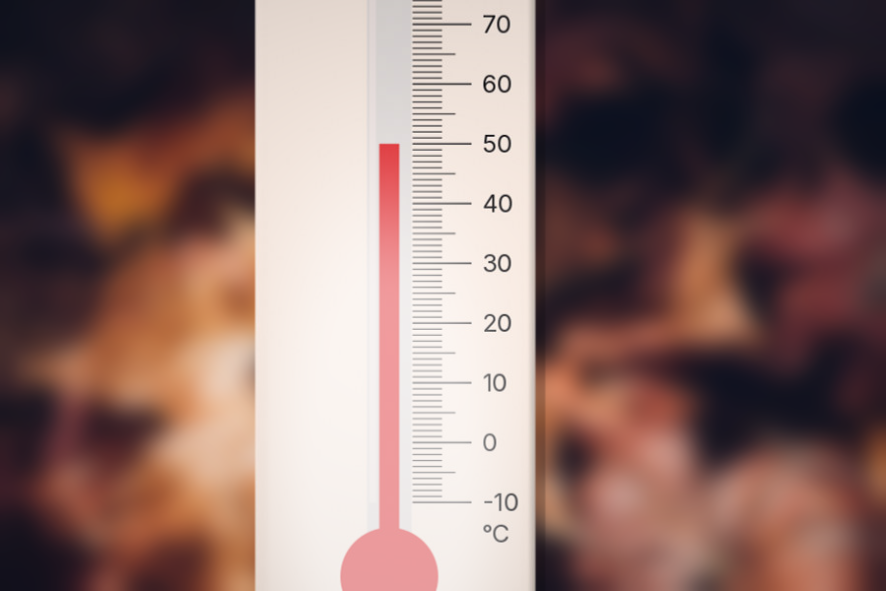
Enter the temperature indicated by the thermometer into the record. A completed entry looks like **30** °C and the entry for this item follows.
**50** °C
